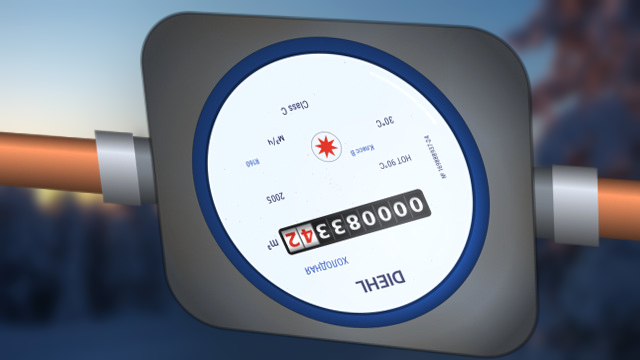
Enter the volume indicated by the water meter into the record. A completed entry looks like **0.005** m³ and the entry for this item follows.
**833.42** m³
